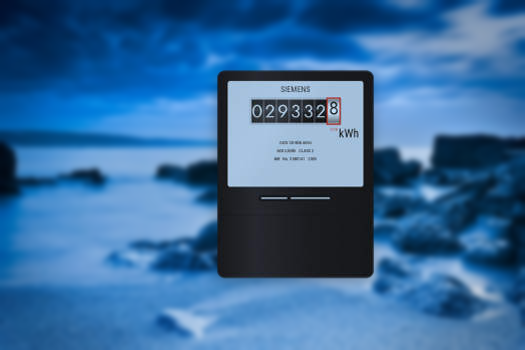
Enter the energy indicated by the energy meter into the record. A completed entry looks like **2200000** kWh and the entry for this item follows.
**29332.8** kWh
